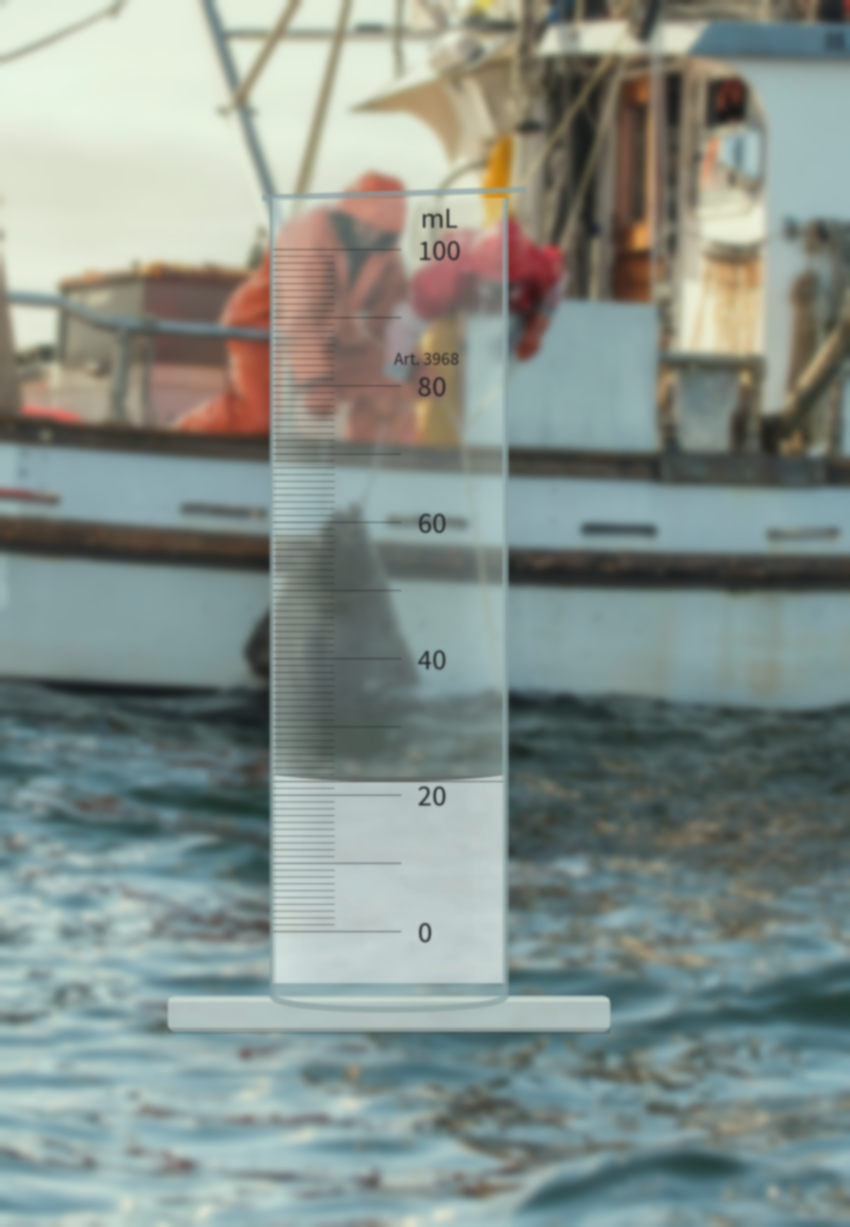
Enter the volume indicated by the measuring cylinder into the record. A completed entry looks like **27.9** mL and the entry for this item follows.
**22** mL
